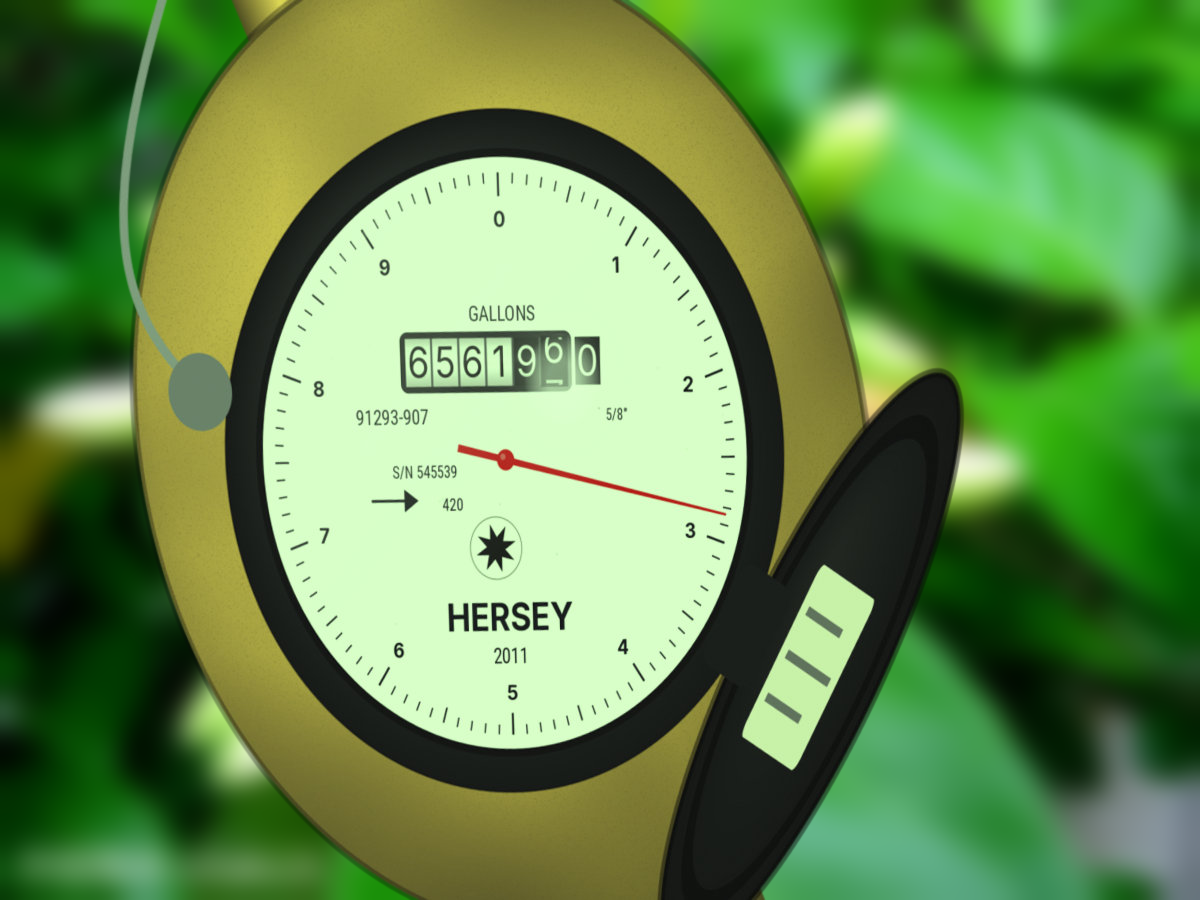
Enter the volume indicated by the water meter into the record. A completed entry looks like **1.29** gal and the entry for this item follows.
**6561962.8** gal
